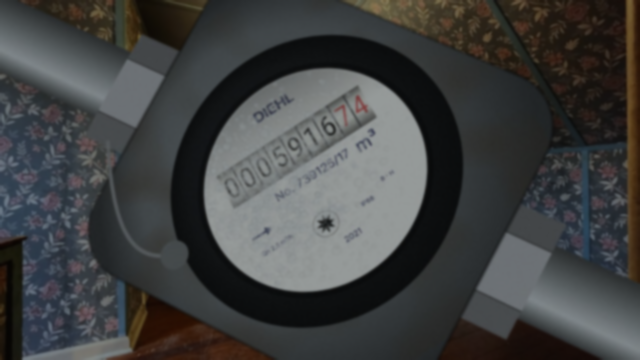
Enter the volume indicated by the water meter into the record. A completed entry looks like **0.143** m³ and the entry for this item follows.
**5916.74** m³
